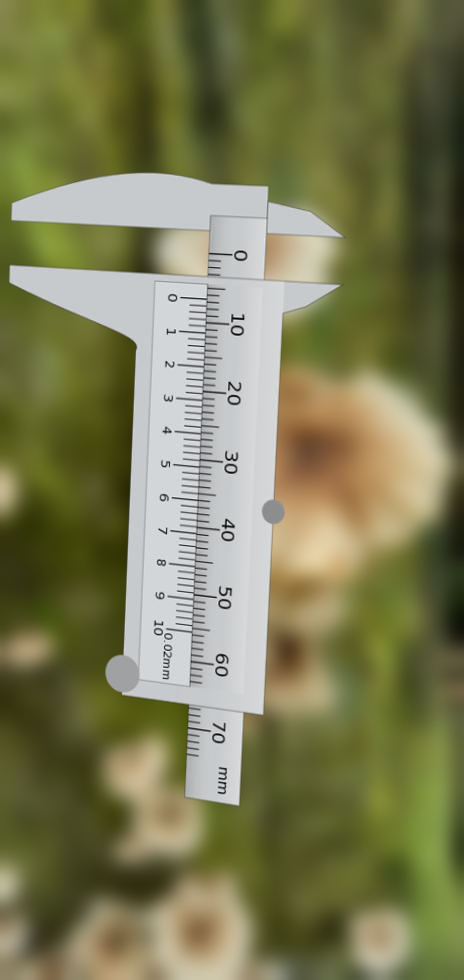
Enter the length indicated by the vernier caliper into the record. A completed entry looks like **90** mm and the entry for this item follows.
**6.6** mm
